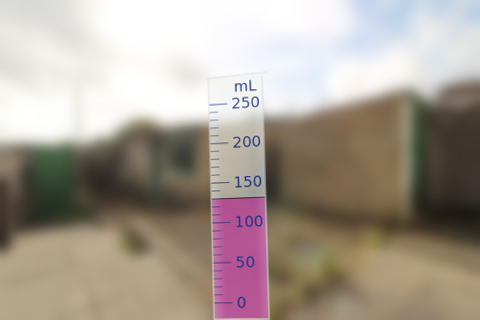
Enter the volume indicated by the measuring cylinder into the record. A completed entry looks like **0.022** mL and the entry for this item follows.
**130** mL
